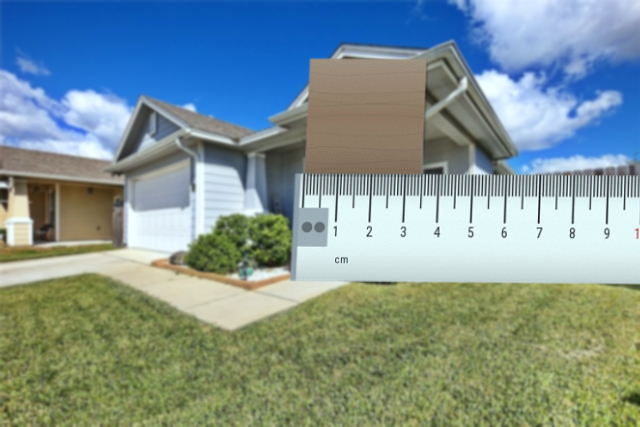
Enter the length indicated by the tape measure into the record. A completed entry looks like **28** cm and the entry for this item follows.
**3.5** cm
